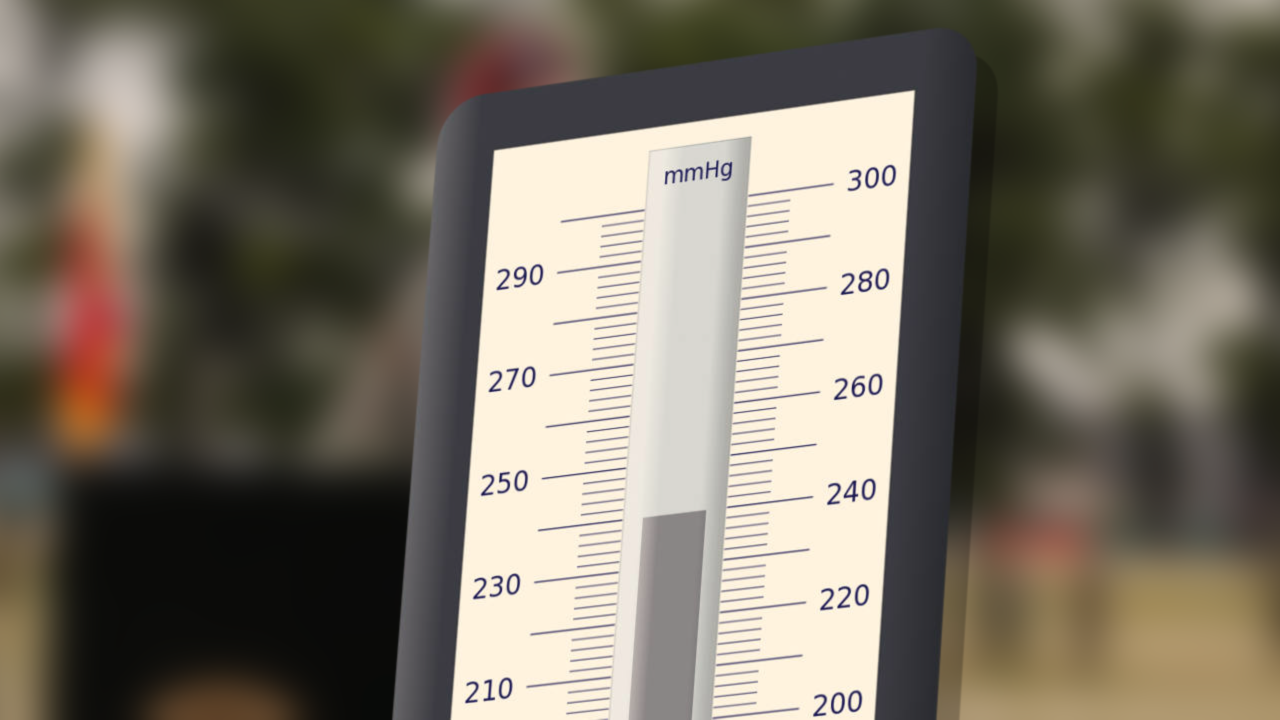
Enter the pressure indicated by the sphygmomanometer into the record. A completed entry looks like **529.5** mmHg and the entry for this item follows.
**240** mmHg
